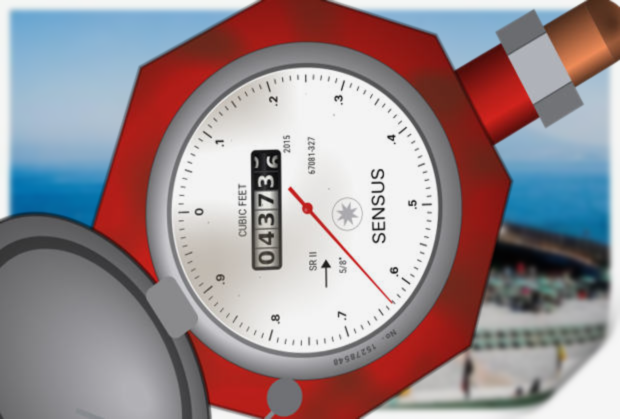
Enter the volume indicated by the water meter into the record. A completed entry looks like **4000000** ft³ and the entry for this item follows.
**43735.63** ft³
